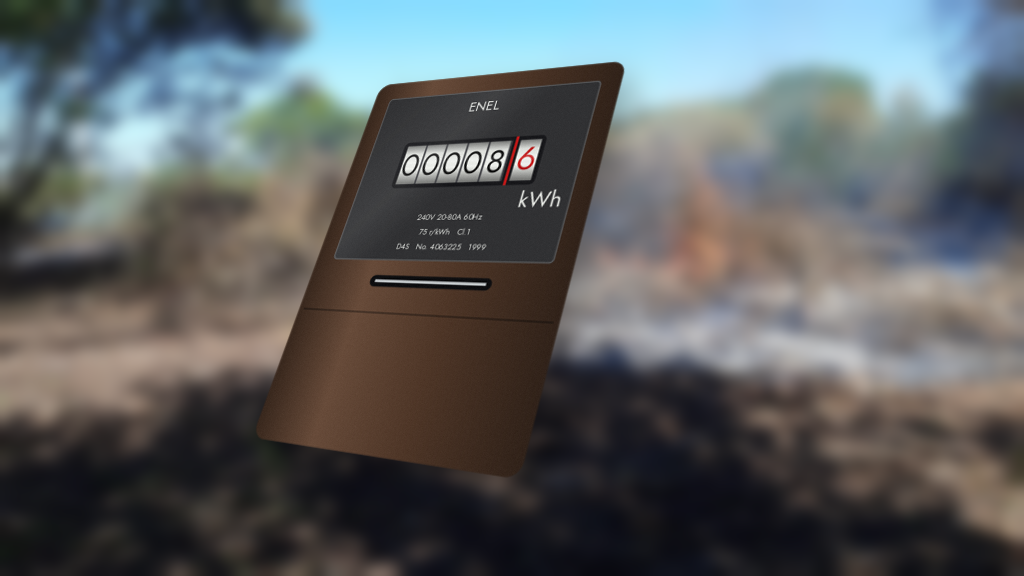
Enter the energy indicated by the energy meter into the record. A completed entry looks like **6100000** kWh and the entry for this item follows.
**8.6** kWh
